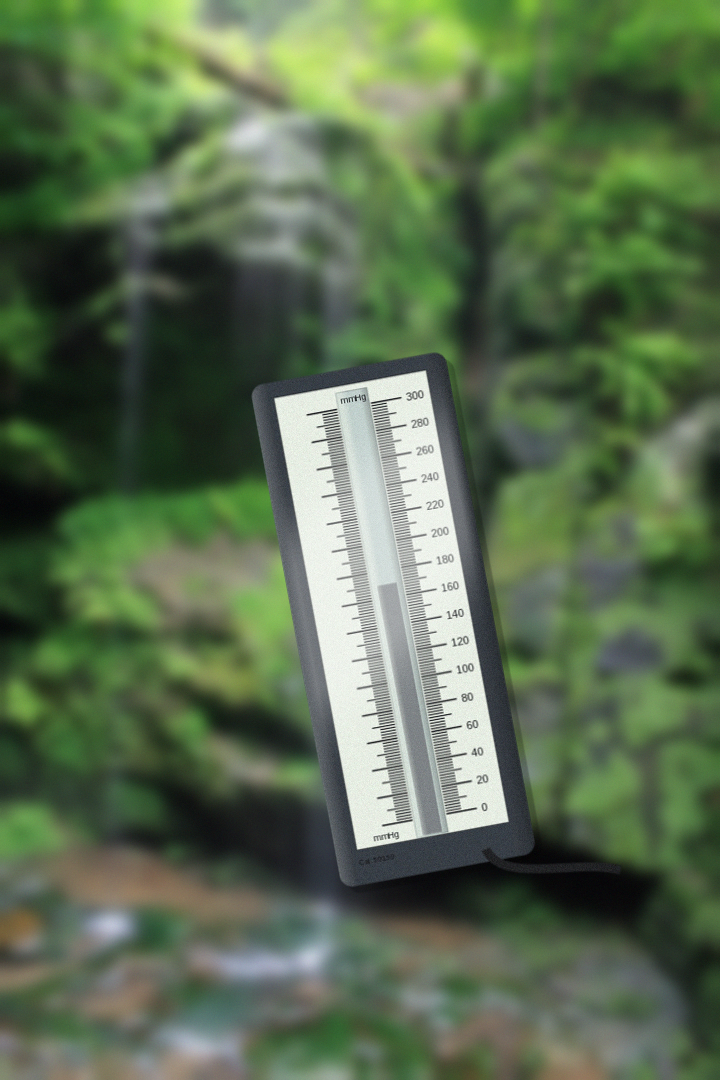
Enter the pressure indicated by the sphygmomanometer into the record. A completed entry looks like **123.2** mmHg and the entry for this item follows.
**170** mmHg
